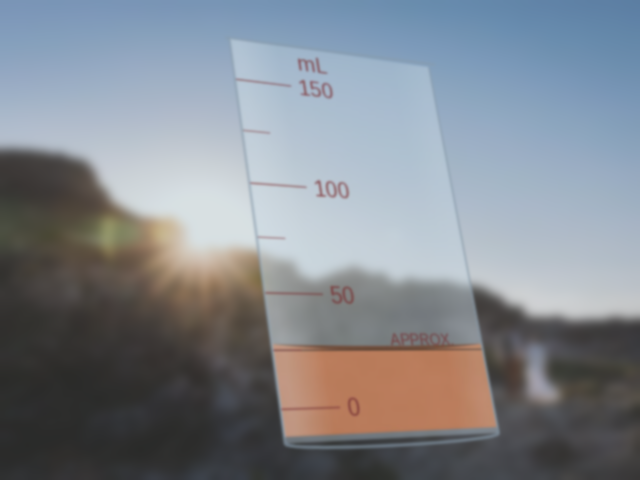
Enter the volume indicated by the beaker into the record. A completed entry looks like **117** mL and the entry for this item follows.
**25** mL
